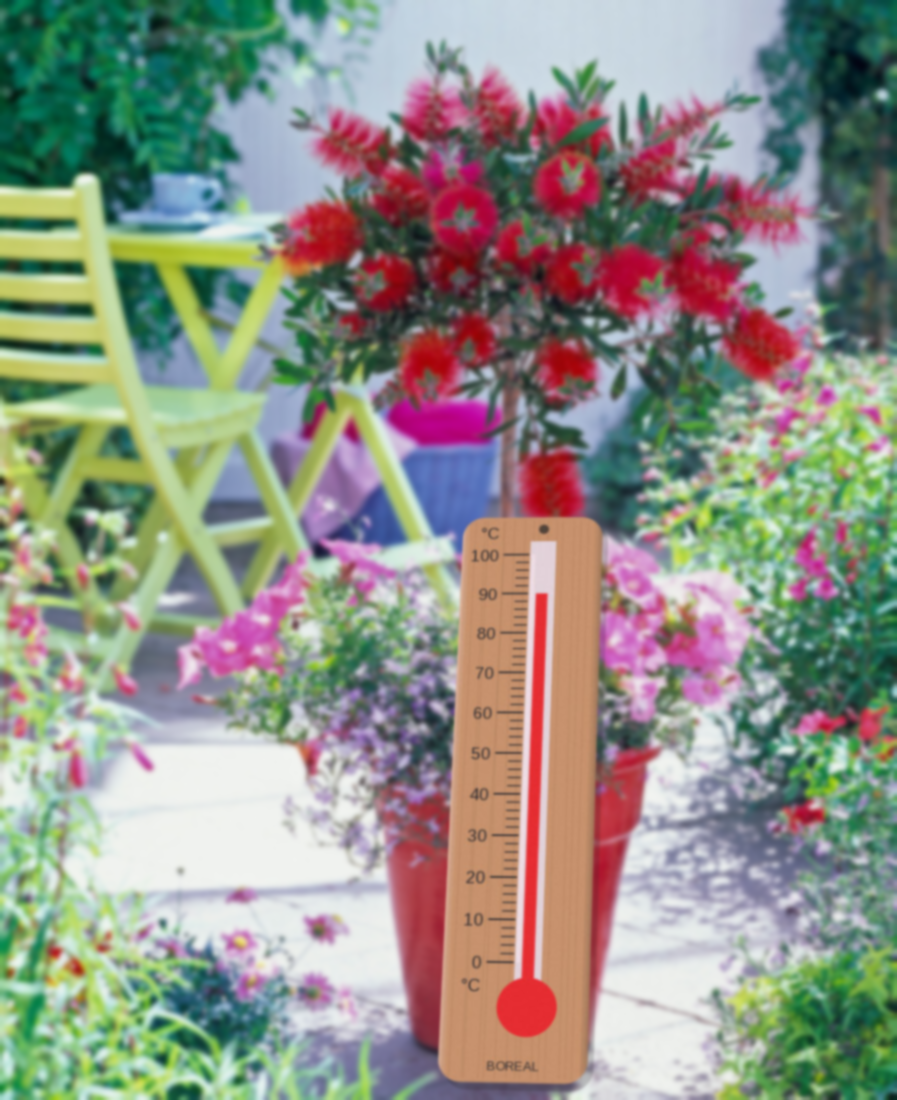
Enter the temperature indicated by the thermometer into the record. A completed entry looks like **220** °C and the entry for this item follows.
**90** °C
